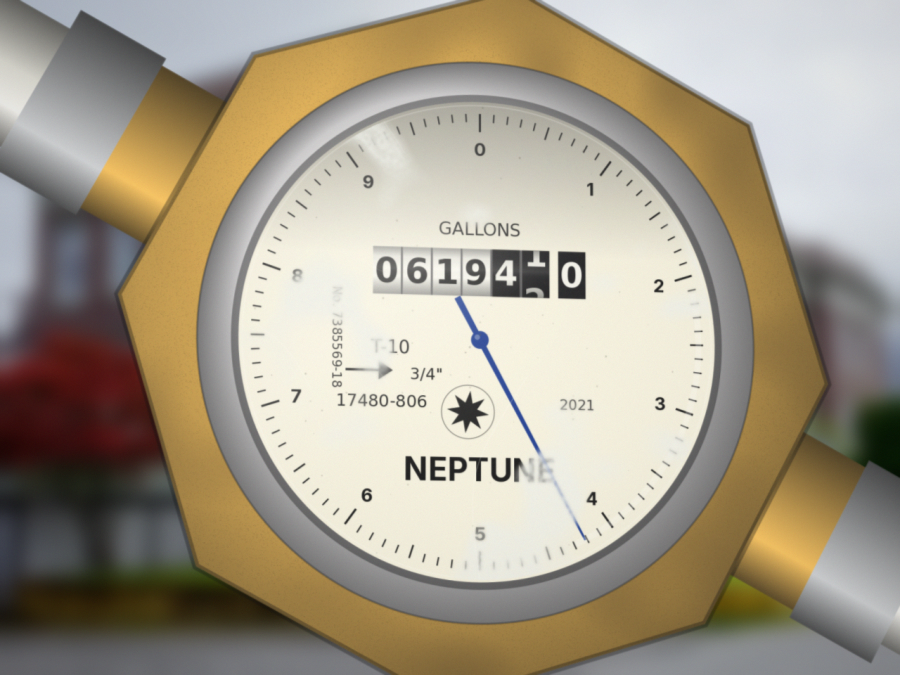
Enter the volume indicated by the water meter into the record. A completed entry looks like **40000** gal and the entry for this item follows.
**619414.2** gal
